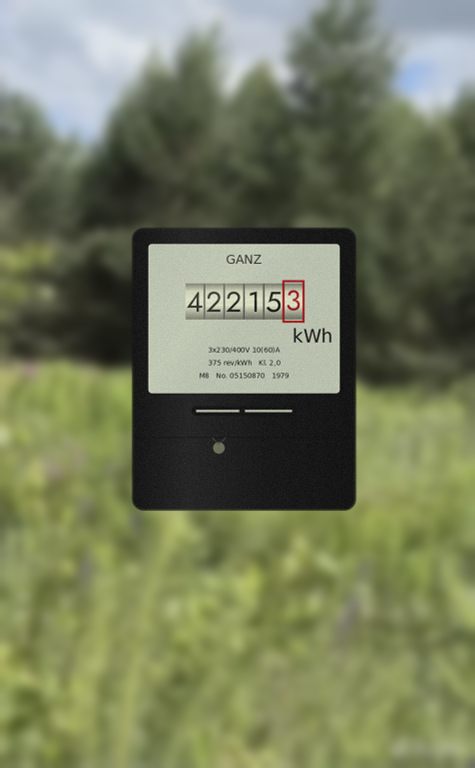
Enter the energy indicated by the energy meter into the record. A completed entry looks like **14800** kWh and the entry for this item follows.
**42215.3** kWh
